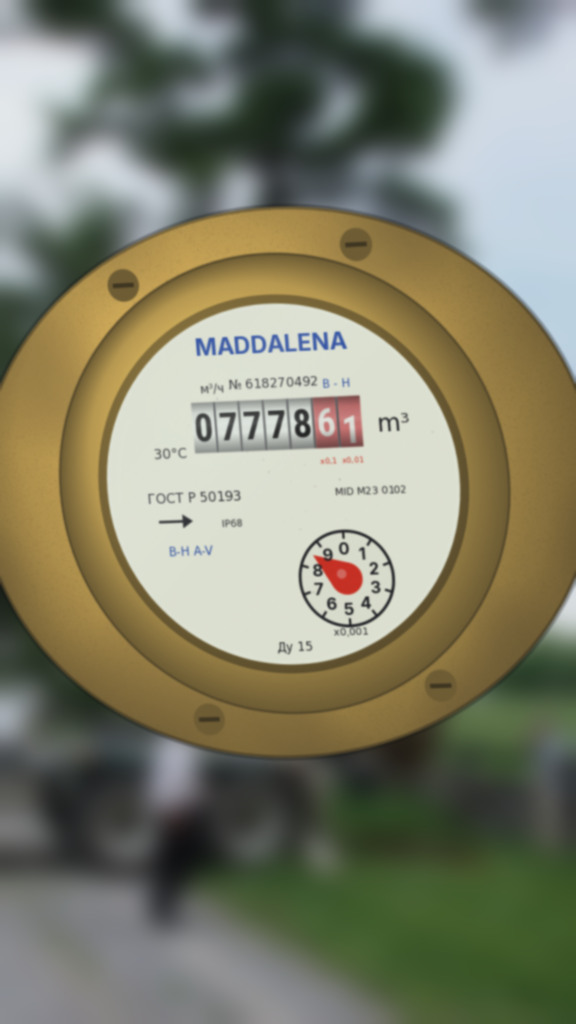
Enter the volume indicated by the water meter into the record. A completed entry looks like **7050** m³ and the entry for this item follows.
**7778.608** m³
